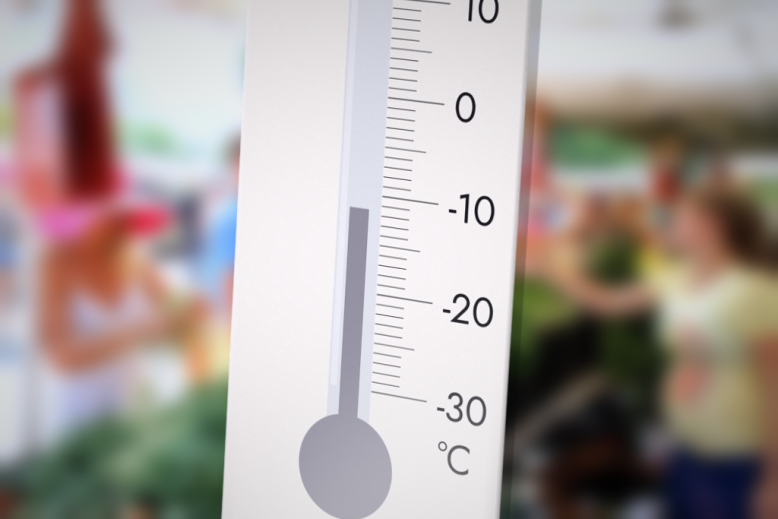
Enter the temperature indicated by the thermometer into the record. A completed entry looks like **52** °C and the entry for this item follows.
**-11.5** °C
